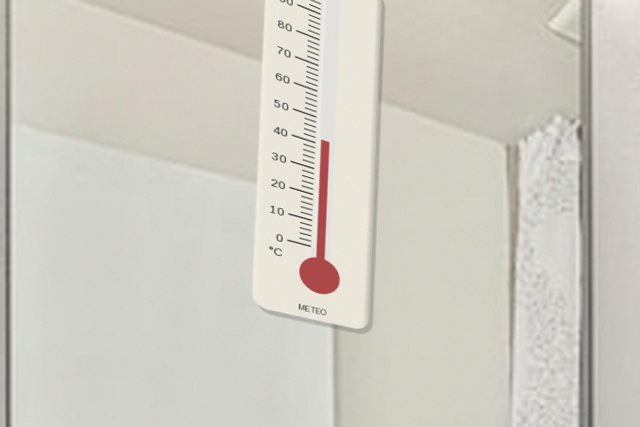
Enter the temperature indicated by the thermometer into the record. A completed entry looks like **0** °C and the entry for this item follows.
**42** °C
